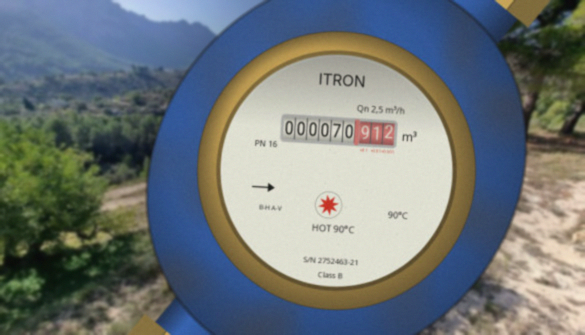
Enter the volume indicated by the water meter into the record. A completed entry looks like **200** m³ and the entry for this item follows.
**70.912** m³
